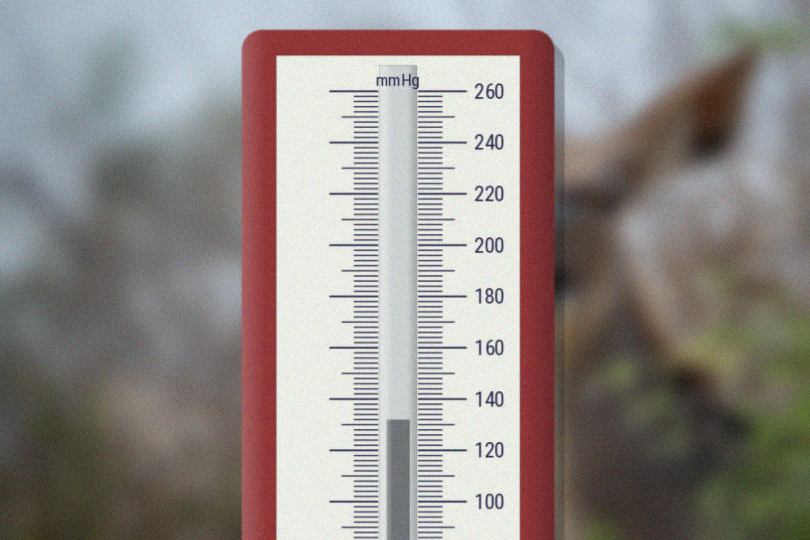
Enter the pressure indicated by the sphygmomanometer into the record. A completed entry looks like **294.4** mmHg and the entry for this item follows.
**132** mmHg
